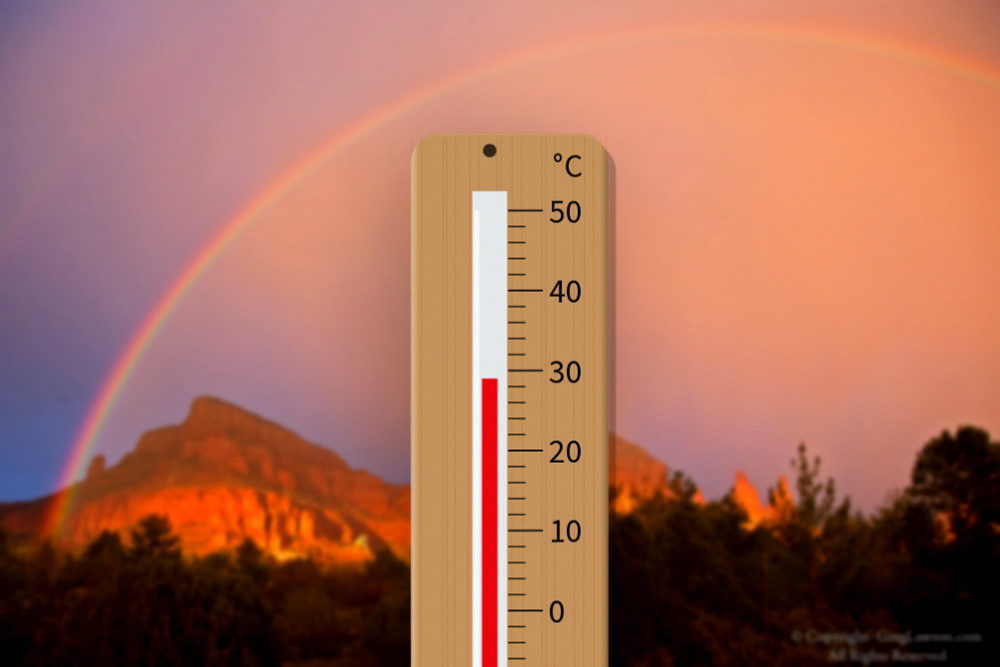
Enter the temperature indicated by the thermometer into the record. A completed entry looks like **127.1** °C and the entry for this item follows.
**29** °C
